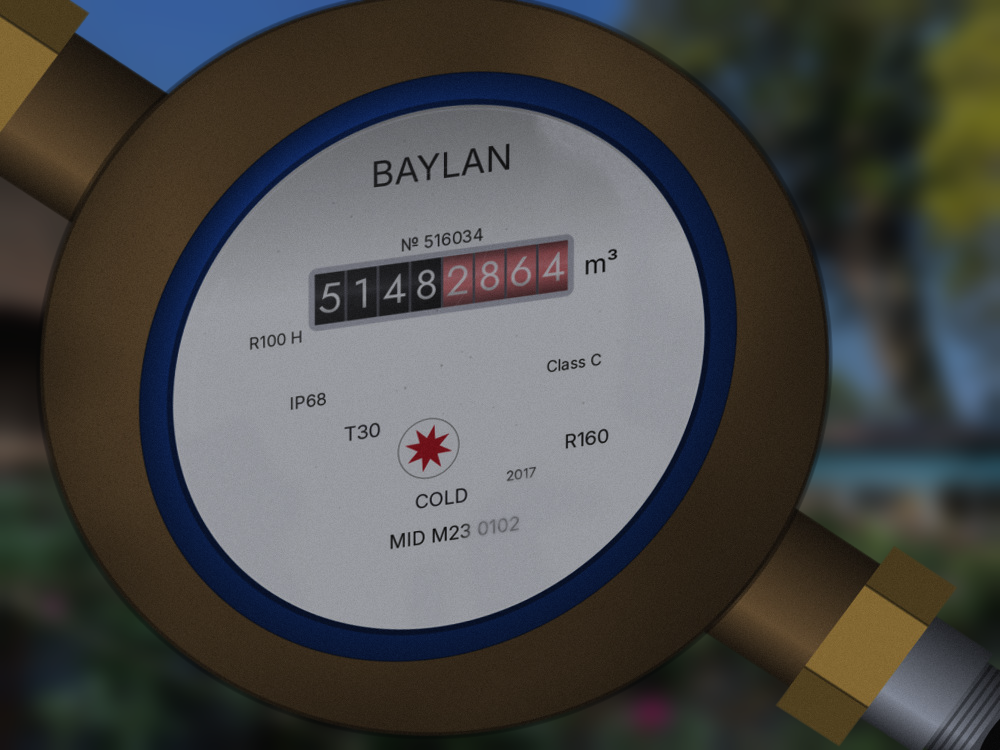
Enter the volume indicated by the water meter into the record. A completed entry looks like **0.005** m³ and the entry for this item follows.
**5148.2864** m³
